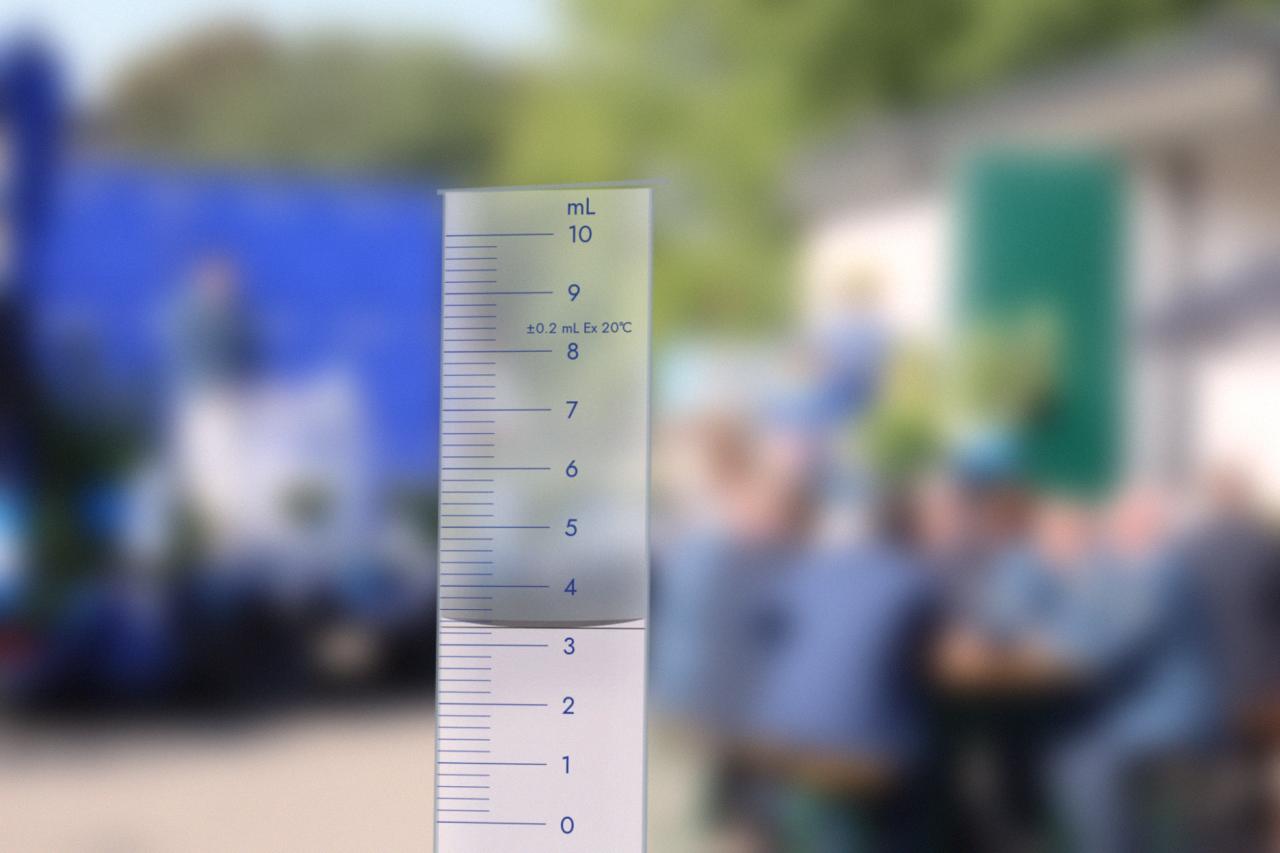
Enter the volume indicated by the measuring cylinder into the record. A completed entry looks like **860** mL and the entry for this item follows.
**3.3** mL
